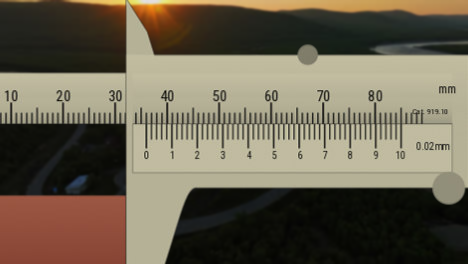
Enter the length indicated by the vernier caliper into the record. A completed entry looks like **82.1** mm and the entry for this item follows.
**36.0** mm
